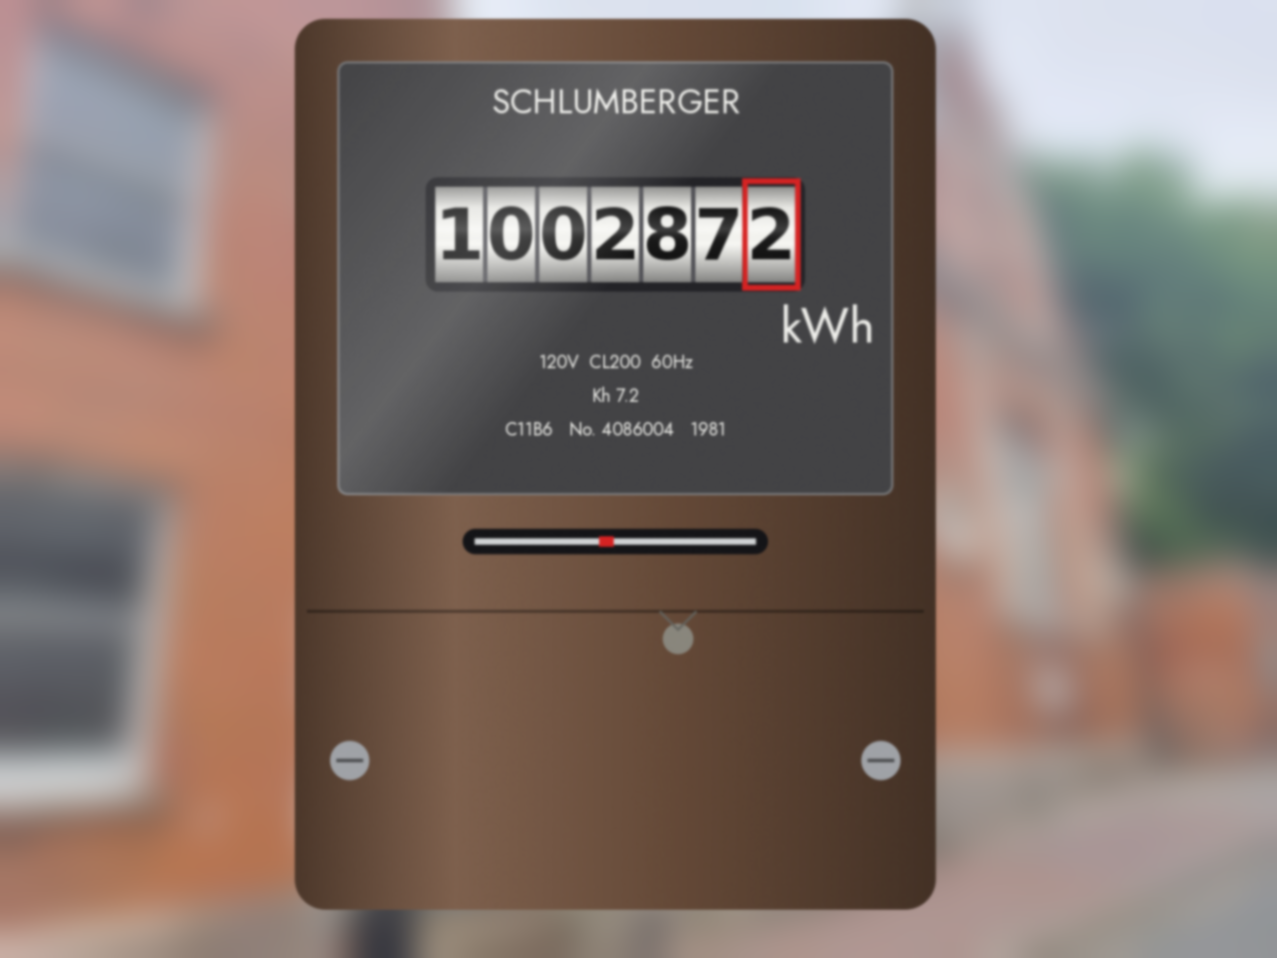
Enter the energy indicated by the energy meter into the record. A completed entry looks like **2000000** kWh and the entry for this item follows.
**100287.2** kWh
